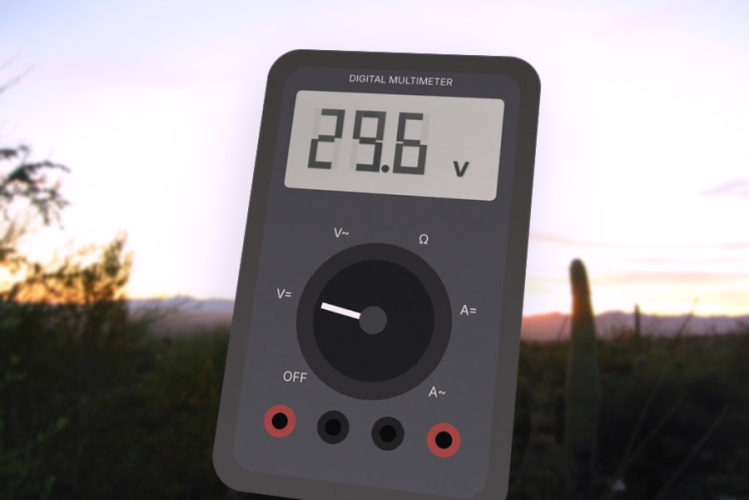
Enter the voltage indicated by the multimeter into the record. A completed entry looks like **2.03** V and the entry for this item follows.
**29.6** V
